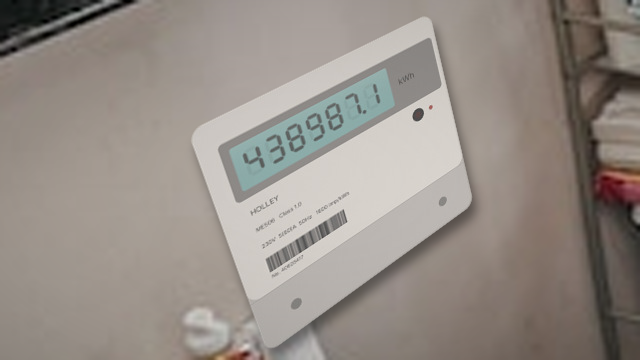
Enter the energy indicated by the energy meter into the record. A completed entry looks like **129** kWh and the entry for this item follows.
**438987.1** kWh
